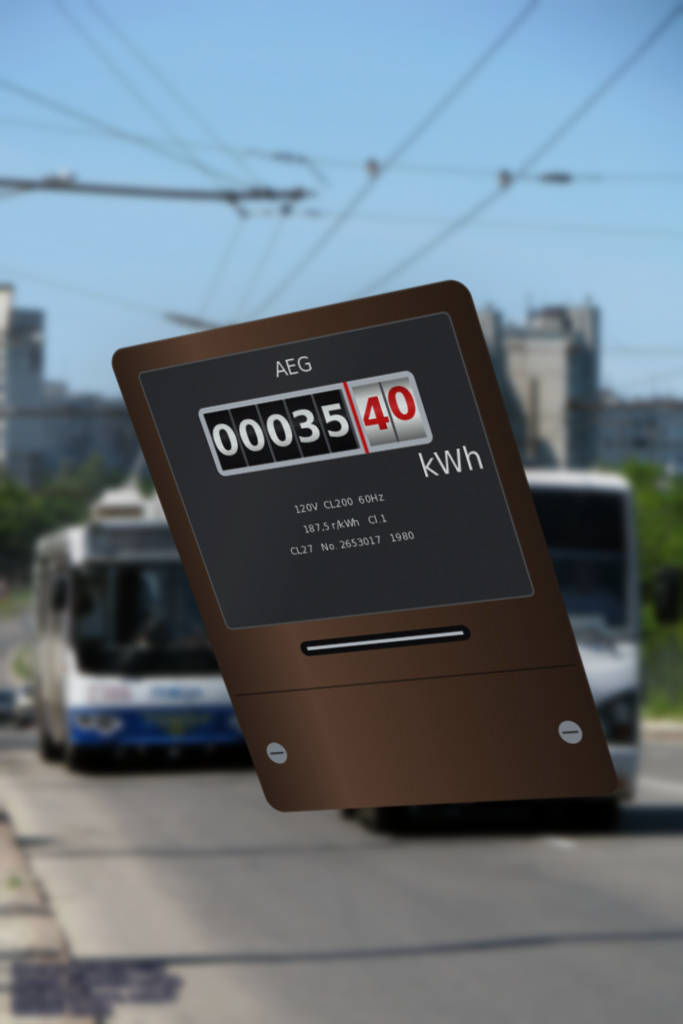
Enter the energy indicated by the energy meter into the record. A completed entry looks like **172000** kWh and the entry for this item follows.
**35.40** kWh
